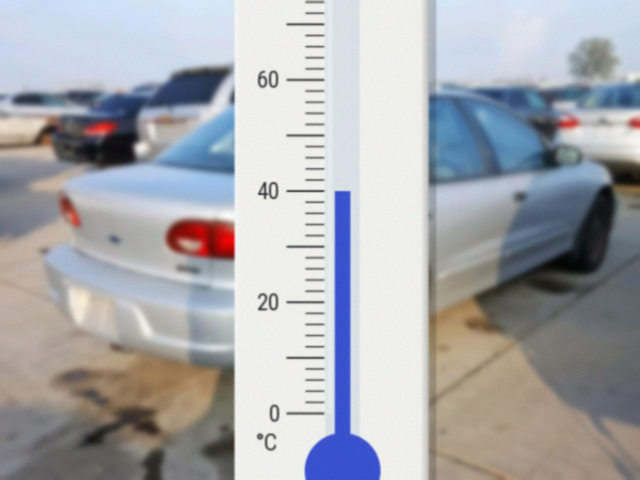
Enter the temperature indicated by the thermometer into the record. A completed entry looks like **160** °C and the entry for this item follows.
**40** °C
